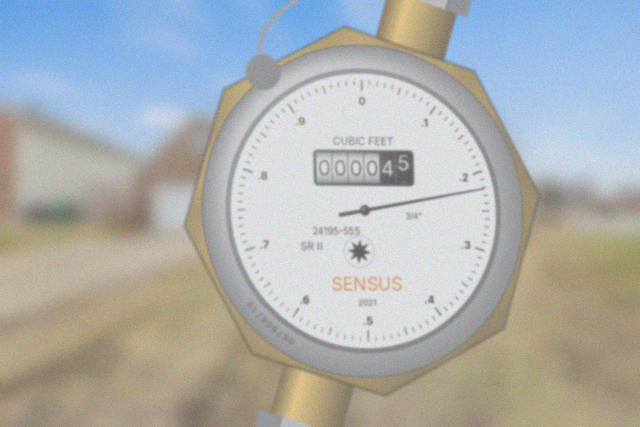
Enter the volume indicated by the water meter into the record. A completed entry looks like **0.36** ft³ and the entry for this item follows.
**45.22** ft³
